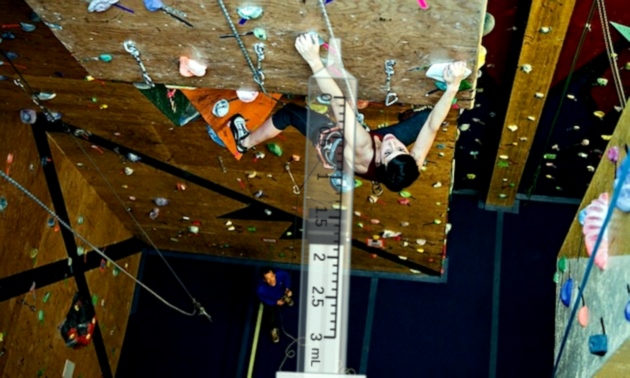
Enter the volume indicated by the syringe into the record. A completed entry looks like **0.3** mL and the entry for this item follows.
**1.4** mL
